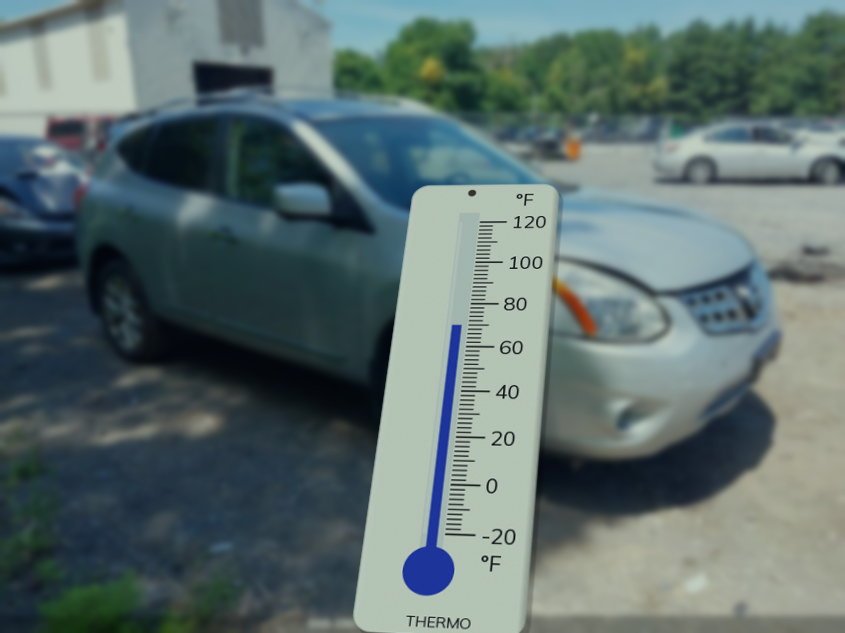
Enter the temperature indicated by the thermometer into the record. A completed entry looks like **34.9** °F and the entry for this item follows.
**70** °F
